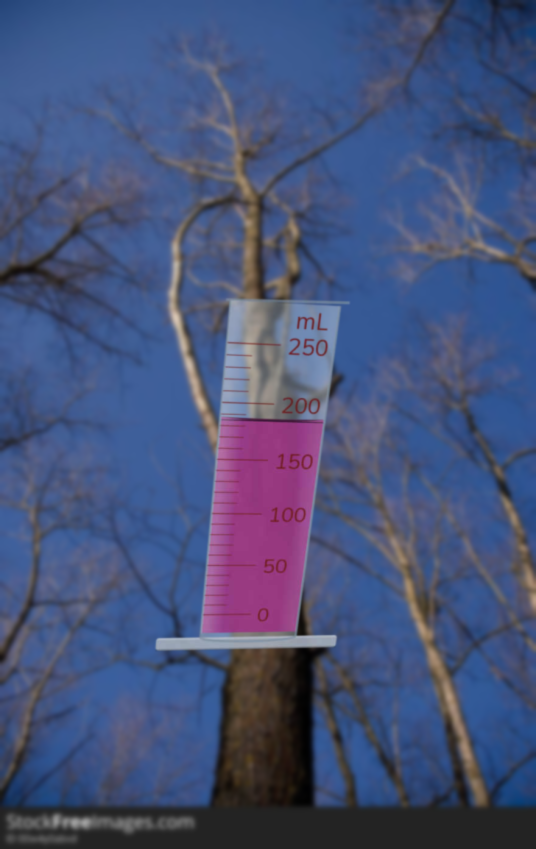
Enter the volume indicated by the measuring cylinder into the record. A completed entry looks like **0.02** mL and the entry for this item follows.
**185** mL
